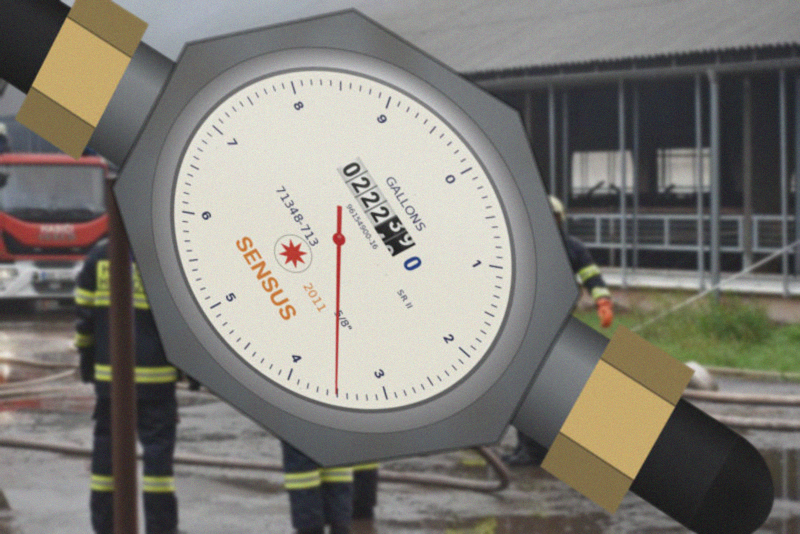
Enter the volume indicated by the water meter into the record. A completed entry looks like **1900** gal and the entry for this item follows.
**222393.5** gal
